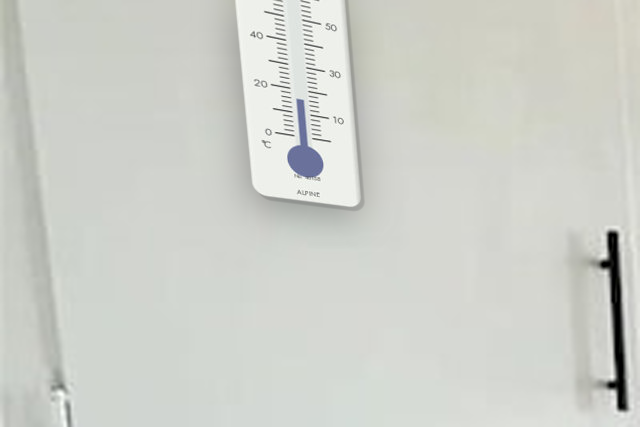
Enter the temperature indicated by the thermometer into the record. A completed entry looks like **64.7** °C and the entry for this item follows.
**16** °C
